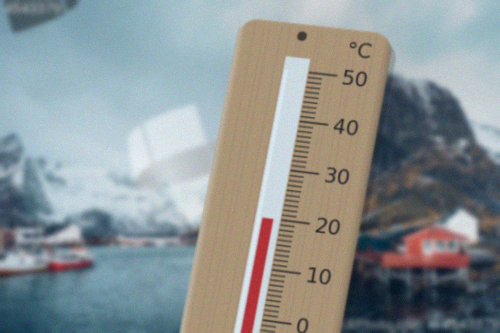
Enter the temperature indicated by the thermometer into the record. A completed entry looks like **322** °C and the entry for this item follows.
**20** °C
